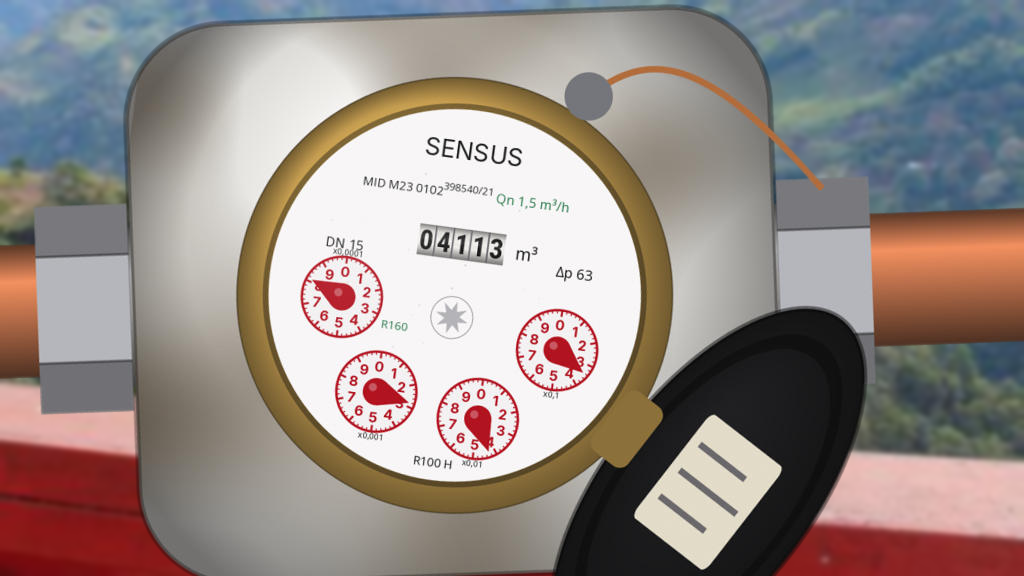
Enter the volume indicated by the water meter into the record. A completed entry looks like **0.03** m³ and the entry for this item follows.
**4113.3428** m³
